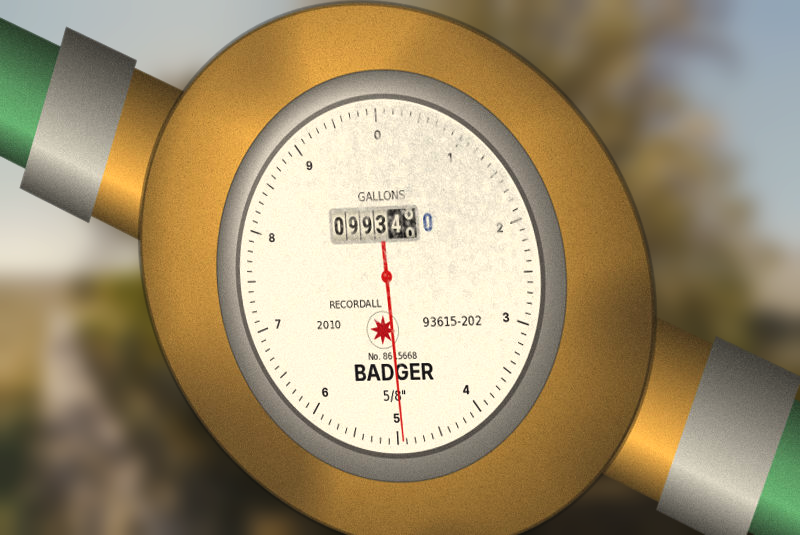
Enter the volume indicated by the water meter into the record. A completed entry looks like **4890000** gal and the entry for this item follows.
**993484.9** gal
